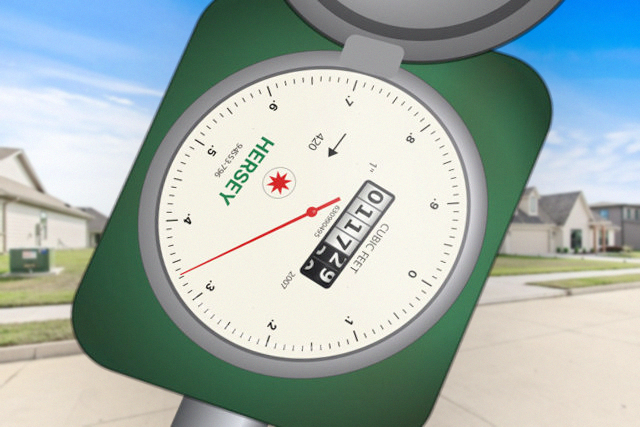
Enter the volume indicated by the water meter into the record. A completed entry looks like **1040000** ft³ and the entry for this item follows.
**11729.33** ft³
